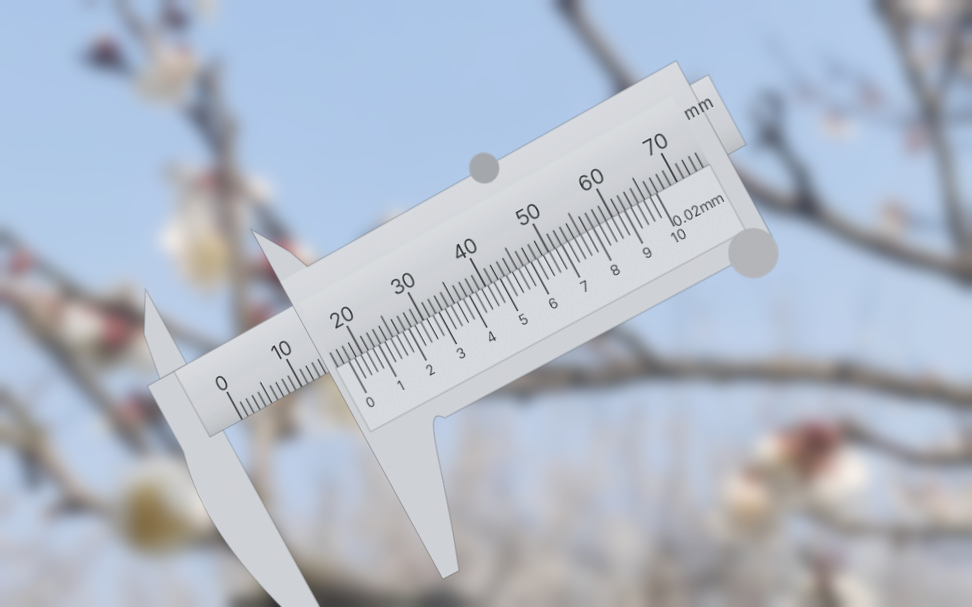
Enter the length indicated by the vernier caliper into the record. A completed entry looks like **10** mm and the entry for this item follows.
**17.8** mm
